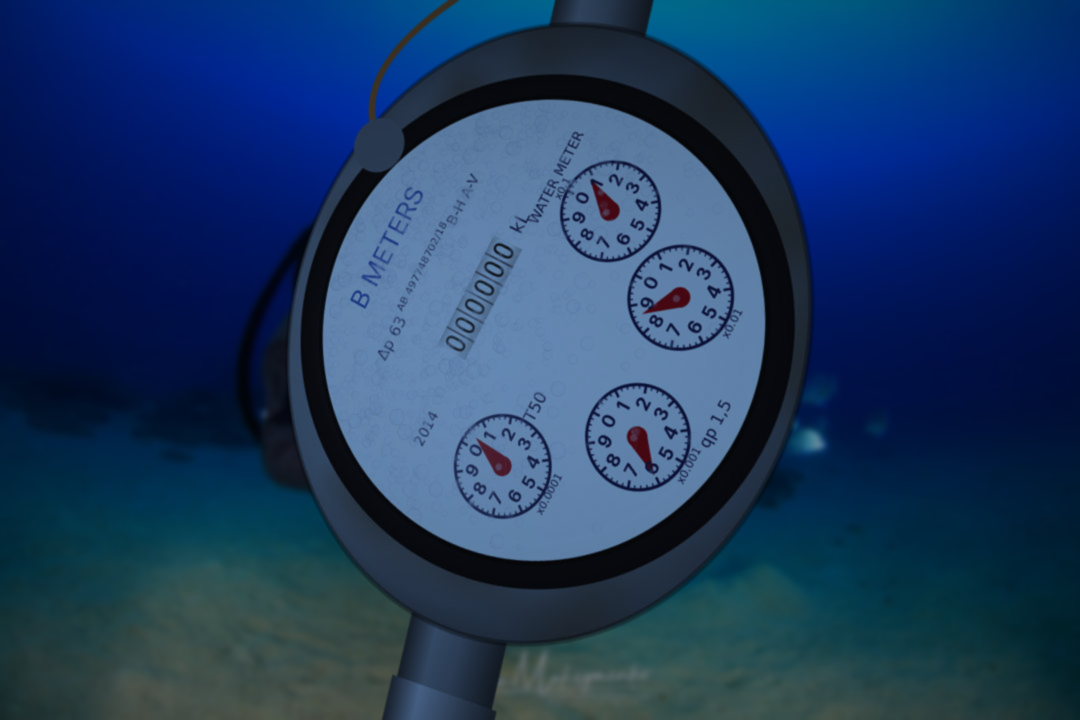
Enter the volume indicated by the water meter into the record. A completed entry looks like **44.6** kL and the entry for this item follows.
**0.0860** kL
